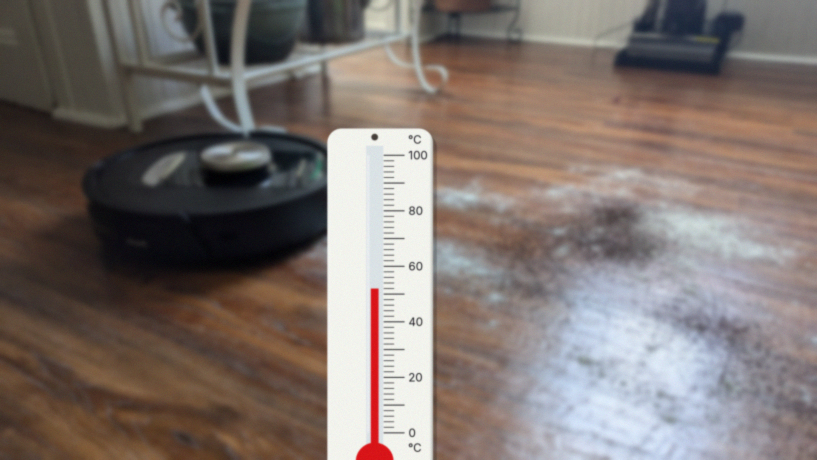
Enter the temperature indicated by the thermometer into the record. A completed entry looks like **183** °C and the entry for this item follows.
**52** °C
